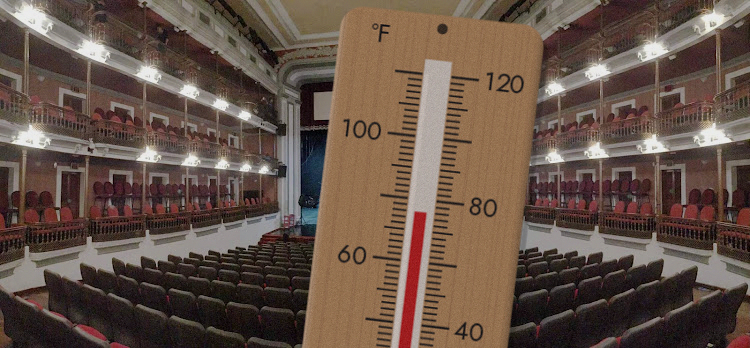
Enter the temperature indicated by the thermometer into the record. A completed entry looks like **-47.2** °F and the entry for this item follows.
**76** °F
